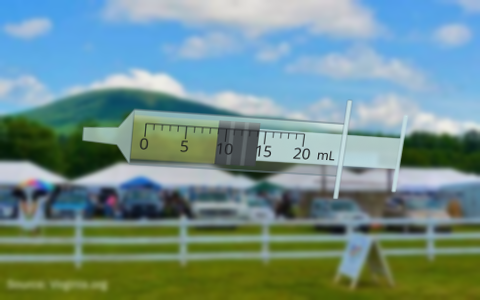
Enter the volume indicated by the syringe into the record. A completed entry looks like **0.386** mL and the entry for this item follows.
**9** mL
